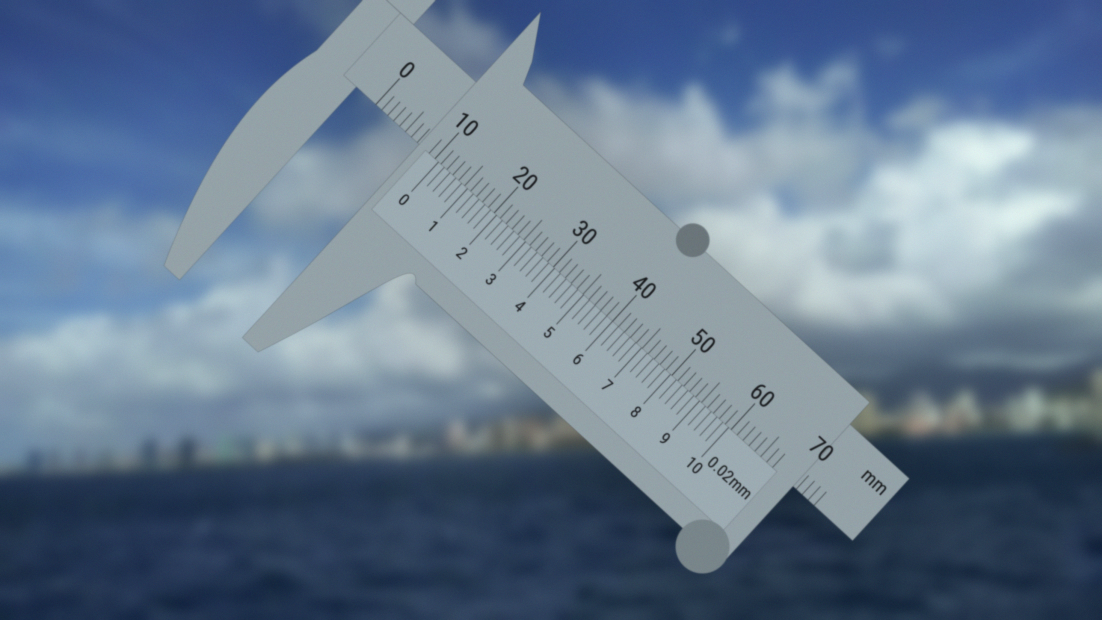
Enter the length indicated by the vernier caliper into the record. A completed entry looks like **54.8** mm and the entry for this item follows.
**10.6** mm
